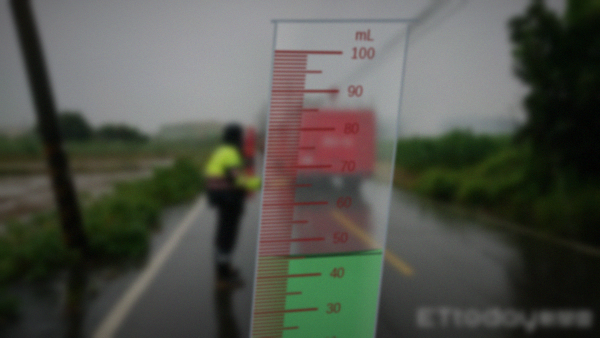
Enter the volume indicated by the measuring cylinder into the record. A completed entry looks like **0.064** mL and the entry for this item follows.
**45** mL
